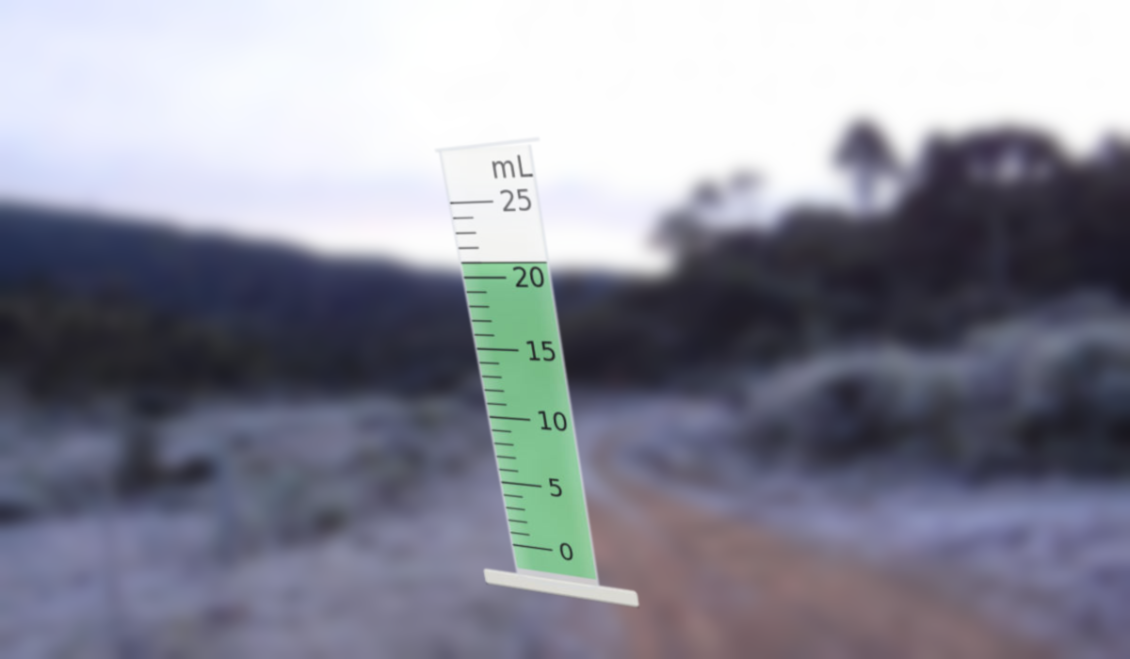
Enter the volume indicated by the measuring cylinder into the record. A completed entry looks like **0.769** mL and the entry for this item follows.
**21** mL
